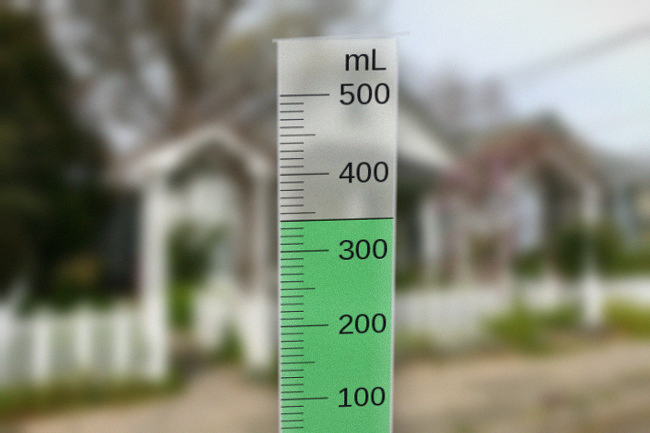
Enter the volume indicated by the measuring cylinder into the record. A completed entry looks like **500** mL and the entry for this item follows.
**340** mL
